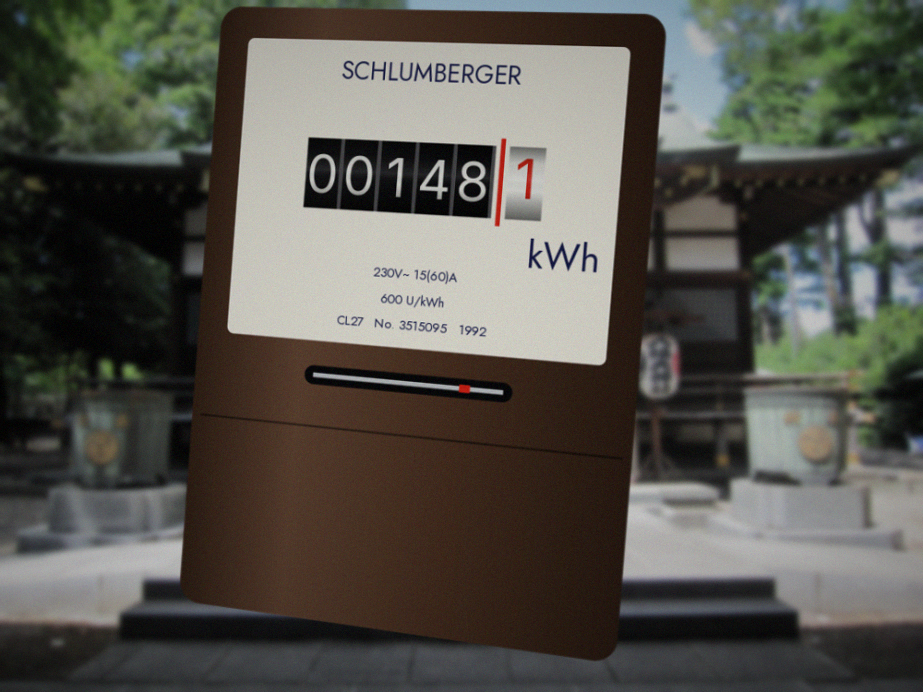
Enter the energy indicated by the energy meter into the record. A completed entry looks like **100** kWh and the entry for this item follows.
**148.1** kWh
